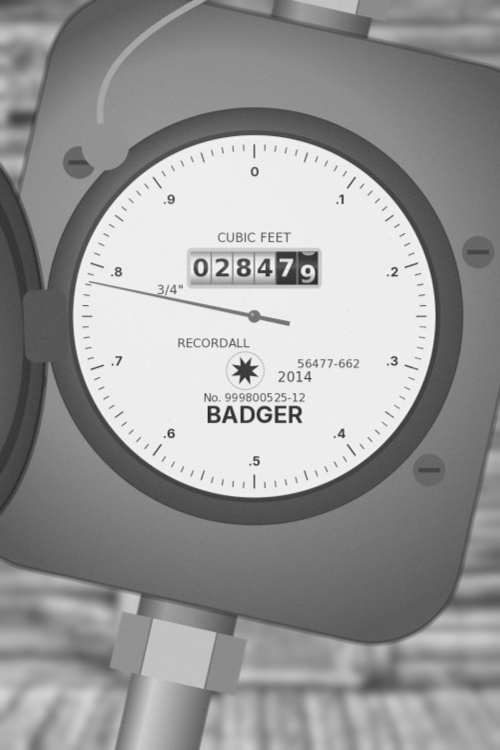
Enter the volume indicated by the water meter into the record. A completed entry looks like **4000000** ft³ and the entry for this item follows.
**28478.78** ft³
